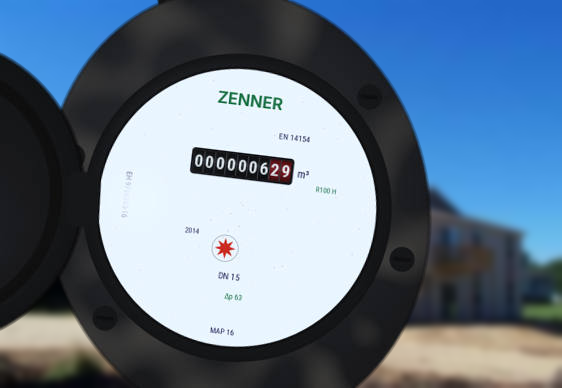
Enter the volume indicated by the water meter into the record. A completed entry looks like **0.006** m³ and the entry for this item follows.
**6.29** m³
